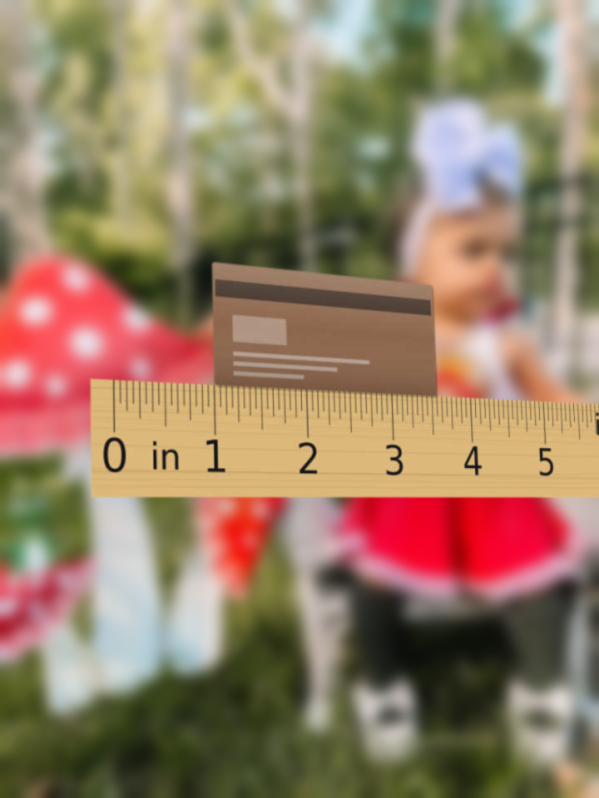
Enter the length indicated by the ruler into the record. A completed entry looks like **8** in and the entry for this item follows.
**2.5625** in
